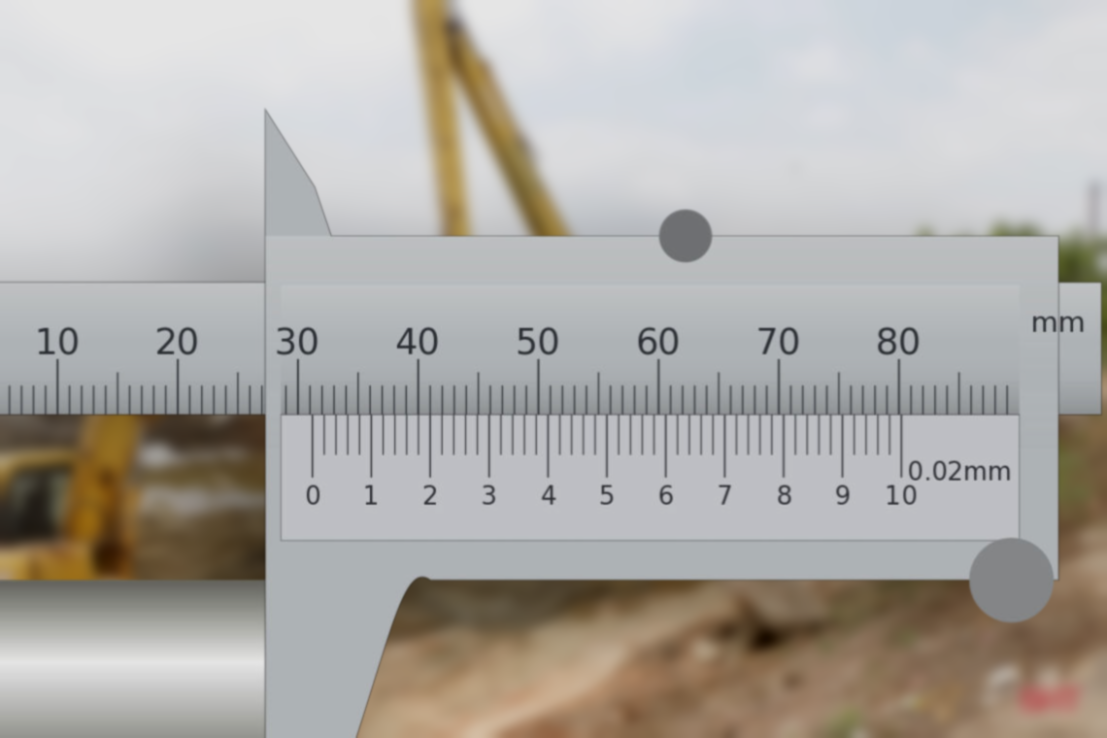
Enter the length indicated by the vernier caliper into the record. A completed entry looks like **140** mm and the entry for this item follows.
**31.2** mm
